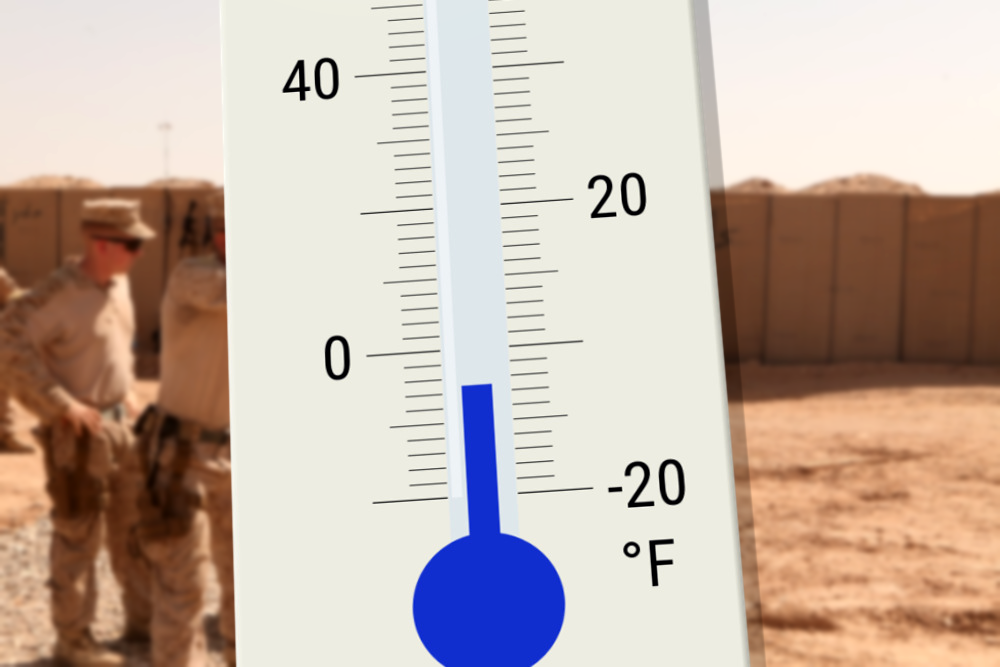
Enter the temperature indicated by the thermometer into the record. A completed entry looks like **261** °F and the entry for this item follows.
**-5** °F
